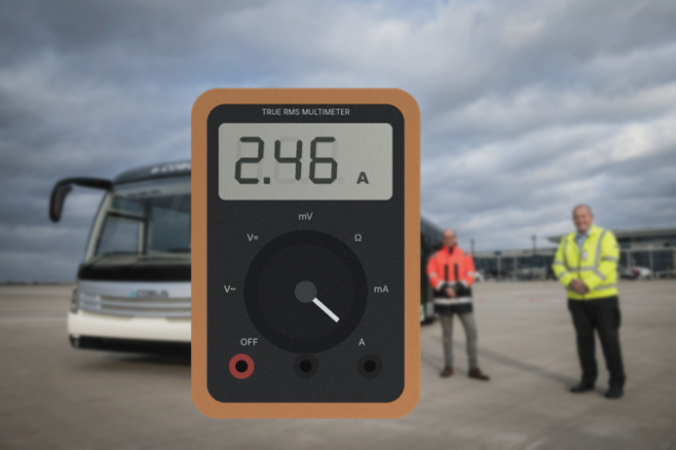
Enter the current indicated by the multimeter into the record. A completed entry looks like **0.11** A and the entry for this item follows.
**2.46** A
